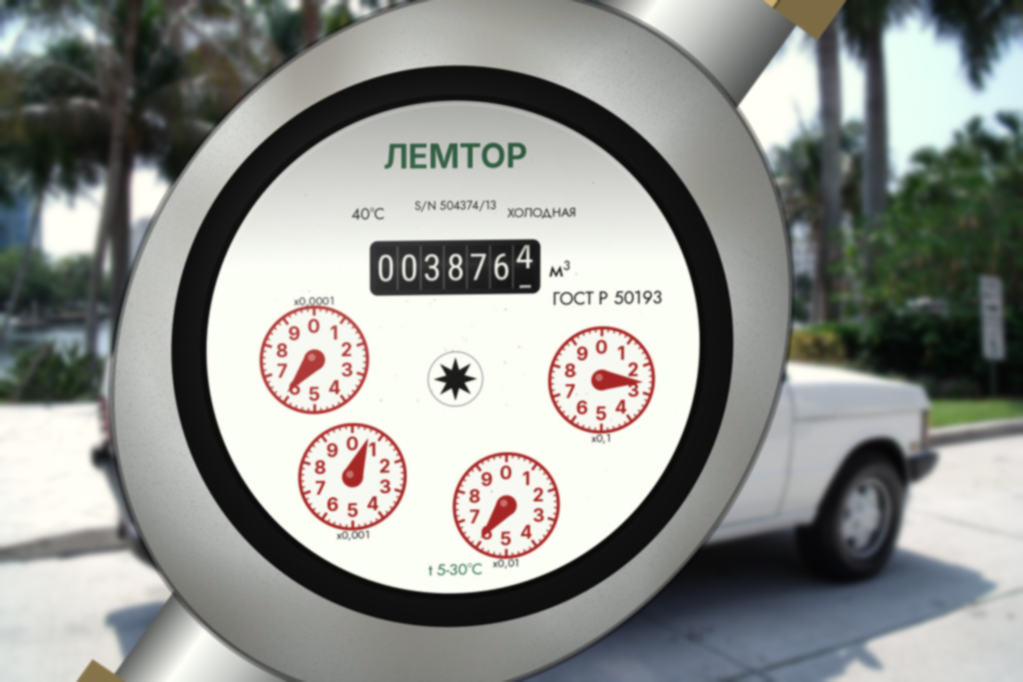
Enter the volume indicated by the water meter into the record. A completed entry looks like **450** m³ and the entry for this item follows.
**38764.2606** m³
